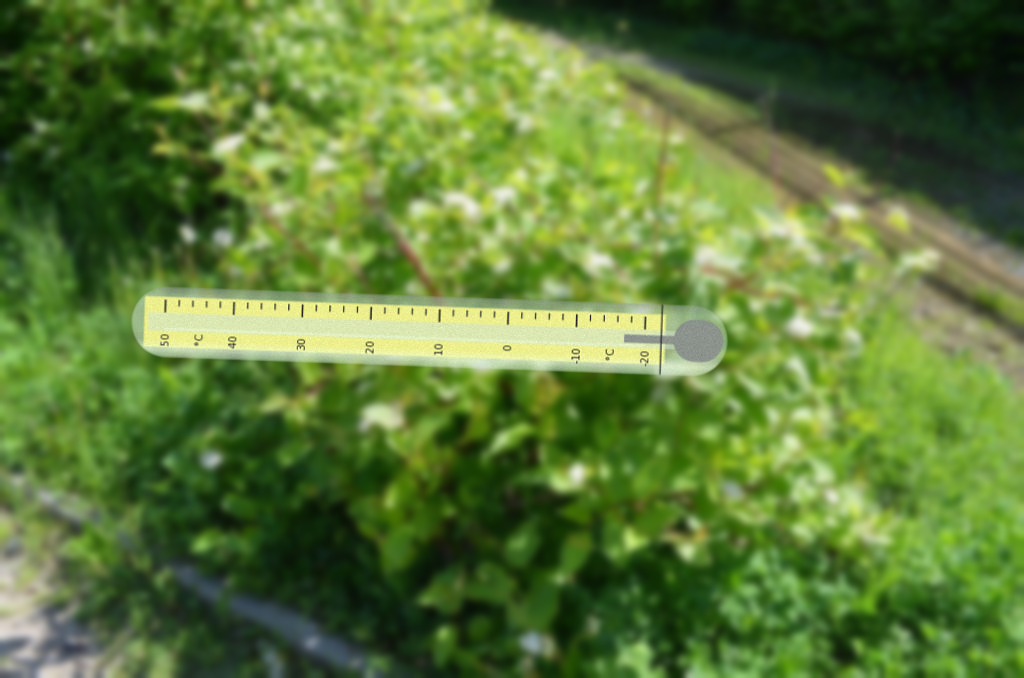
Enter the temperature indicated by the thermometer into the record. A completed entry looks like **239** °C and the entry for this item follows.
**-17** °C
